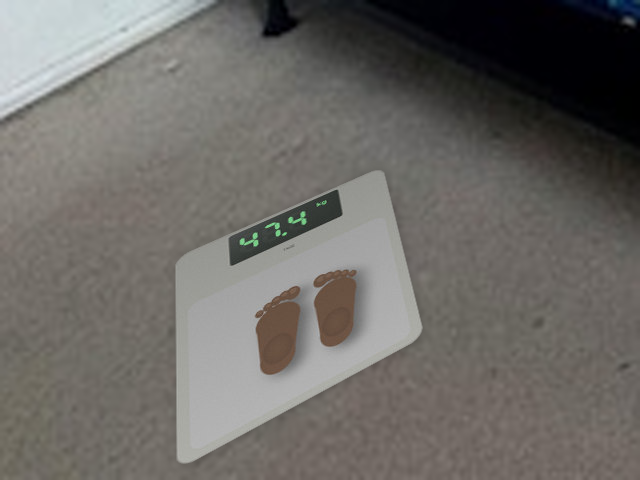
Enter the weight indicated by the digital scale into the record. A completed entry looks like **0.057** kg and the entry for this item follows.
**47.4** kg
